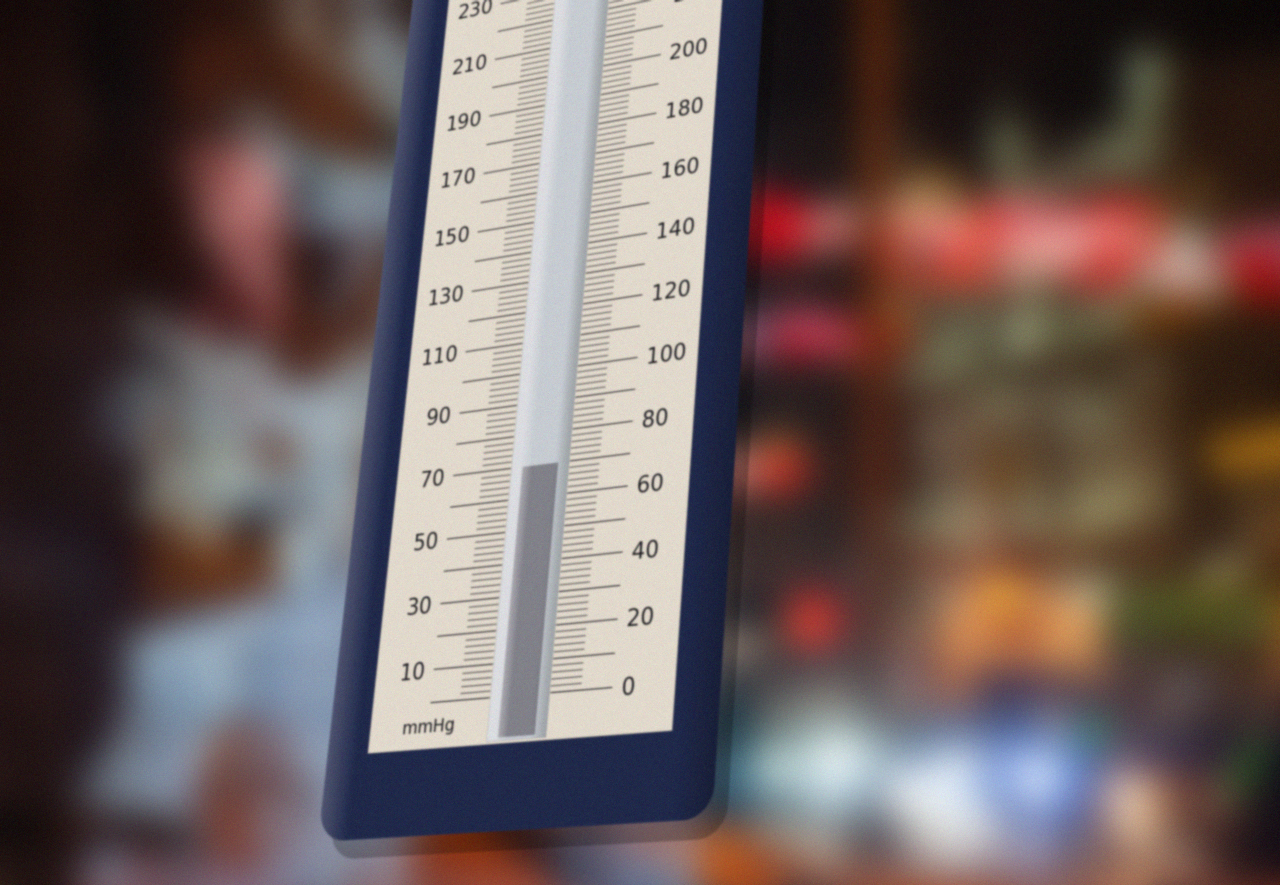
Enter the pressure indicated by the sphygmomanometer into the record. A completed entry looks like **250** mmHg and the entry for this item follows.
**70** mmHg
